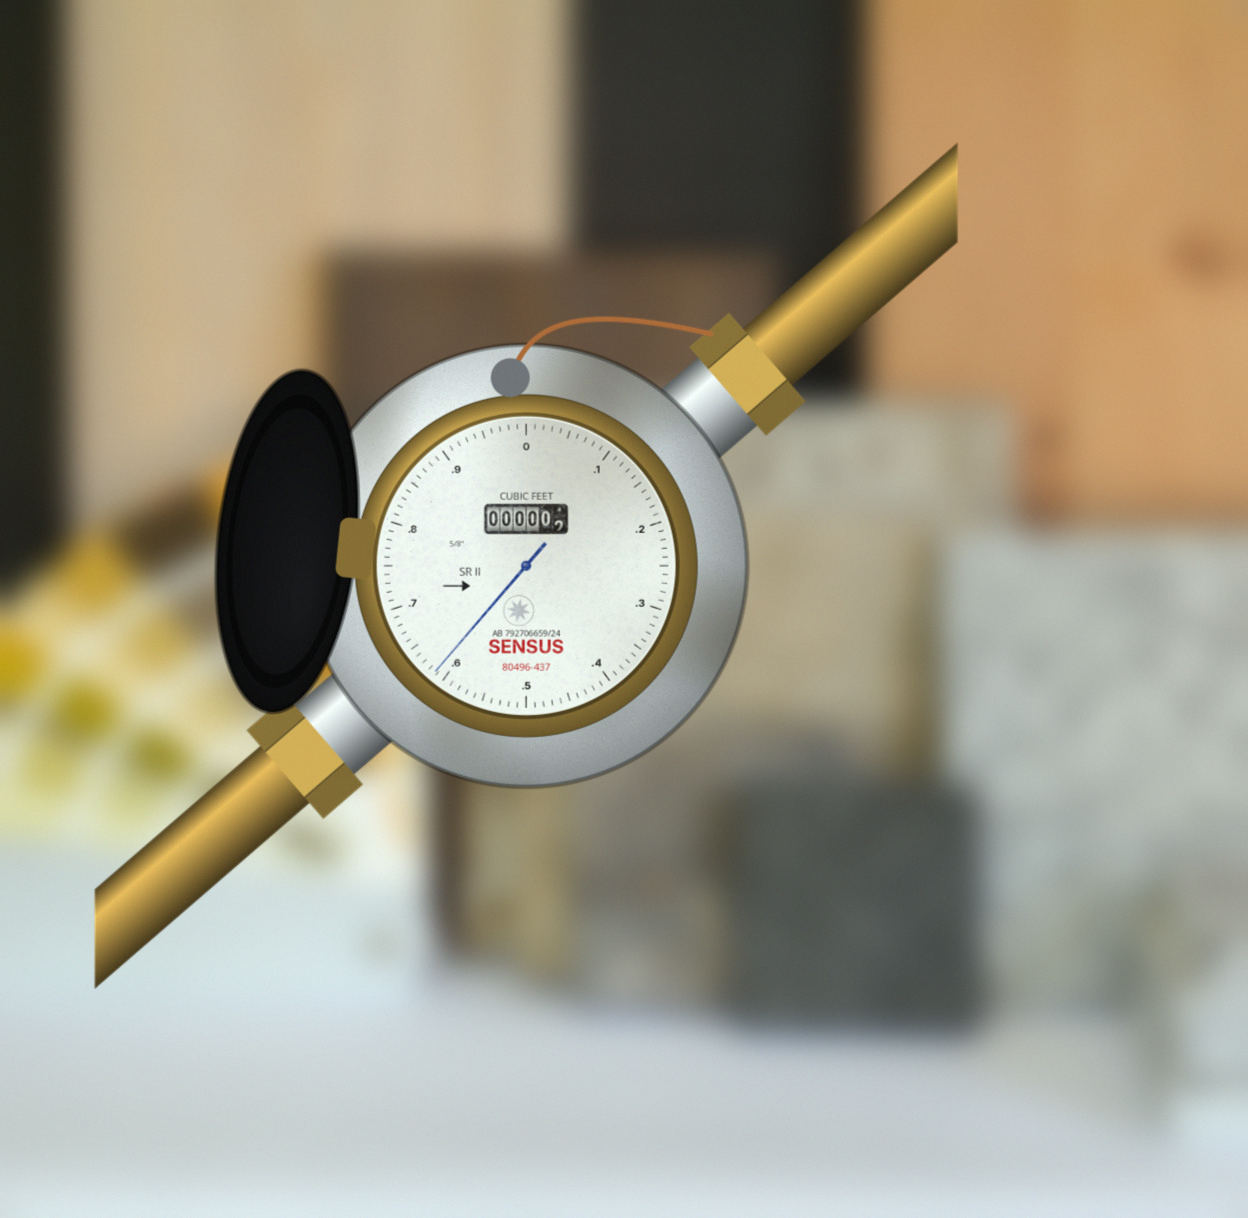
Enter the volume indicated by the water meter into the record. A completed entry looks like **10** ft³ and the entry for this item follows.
**1.61** ft³
